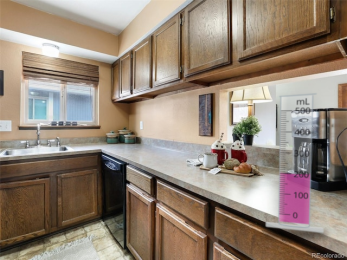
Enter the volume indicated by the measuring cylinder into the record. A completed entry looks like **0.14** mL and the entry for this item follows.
**200** mL
